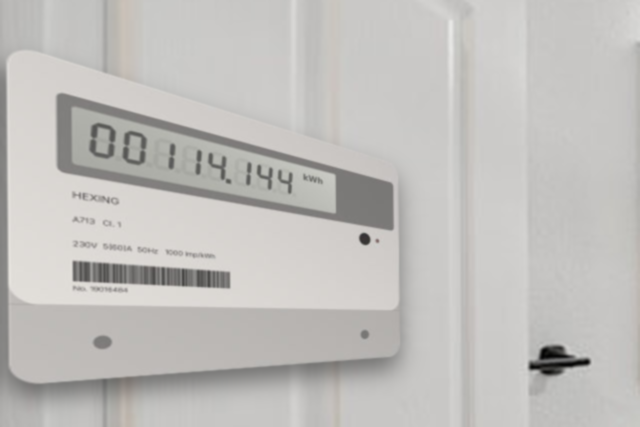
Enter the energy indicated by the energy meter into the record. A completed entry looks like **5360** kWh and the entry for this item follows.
**114.144** kWh
